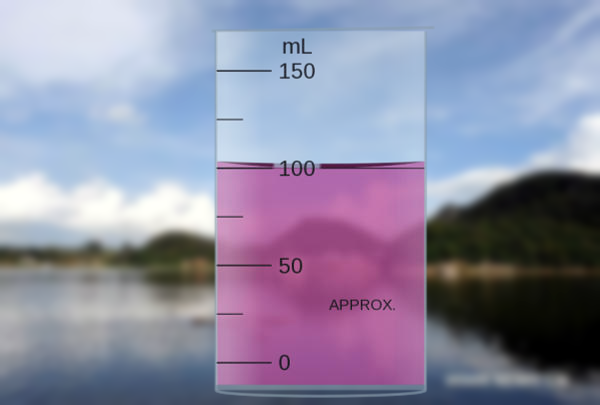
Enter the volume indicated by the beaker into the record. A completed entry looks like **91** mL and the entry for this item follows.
**100** mL
